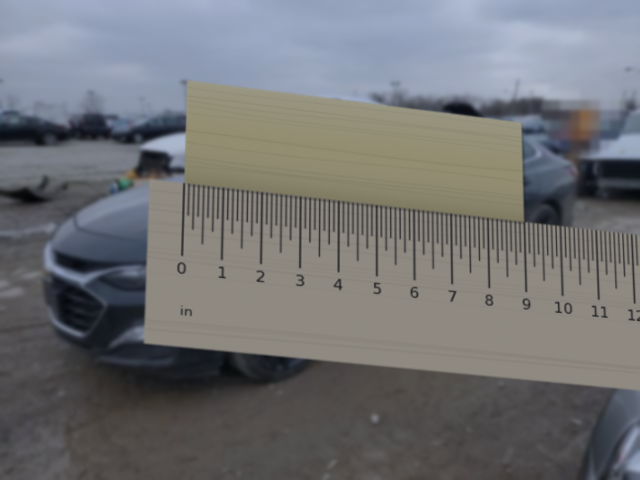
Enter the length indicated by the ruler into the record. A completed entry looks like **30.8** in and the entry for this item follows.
**9** in
